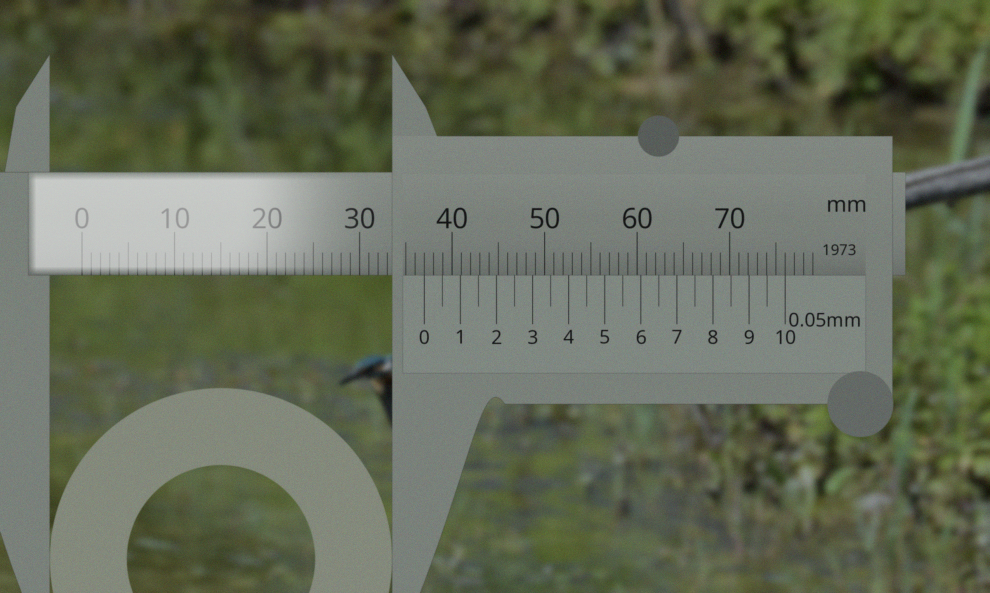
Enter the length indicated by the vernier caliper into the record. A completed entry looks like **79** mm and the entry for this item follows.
**37.0** mm
